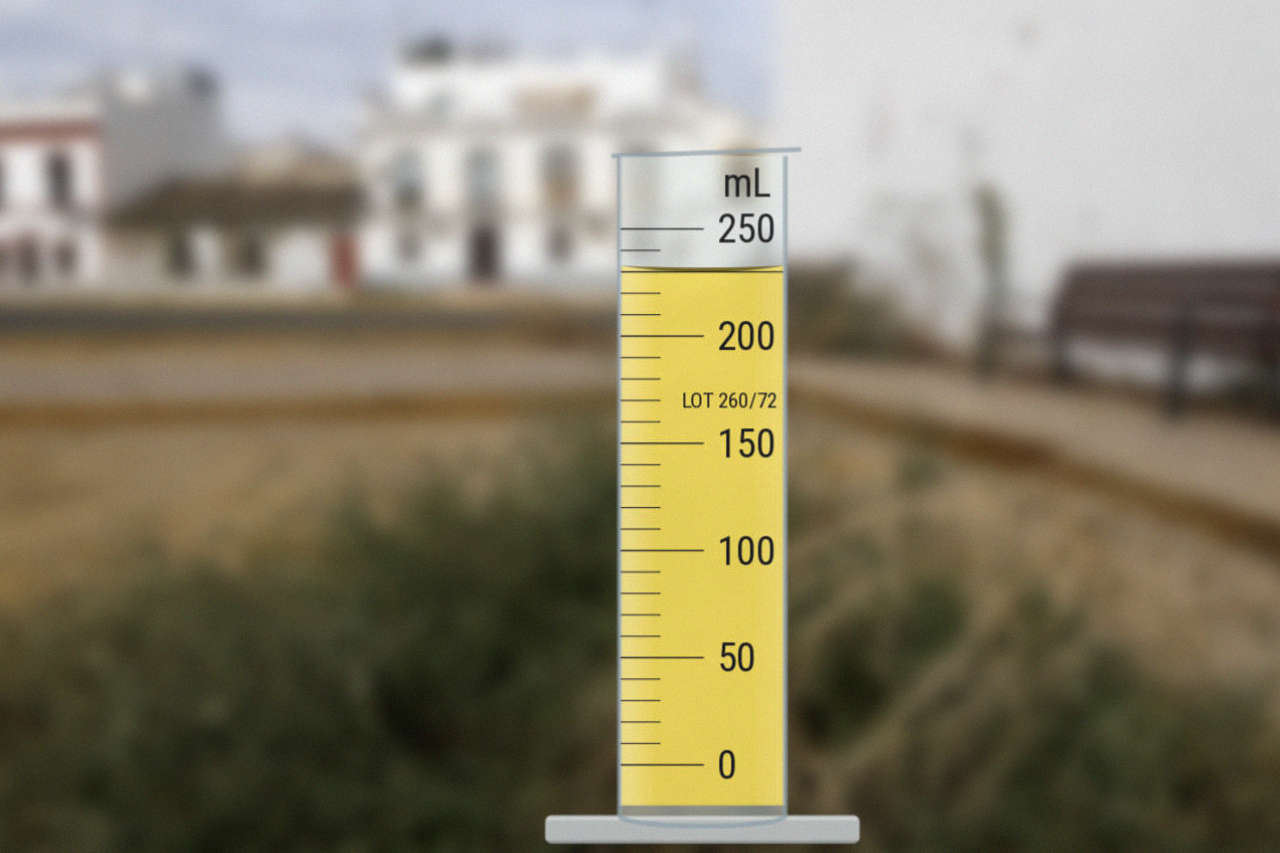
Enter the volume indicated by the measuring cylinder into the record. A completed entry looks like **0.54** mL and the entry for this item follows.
**230** mL
